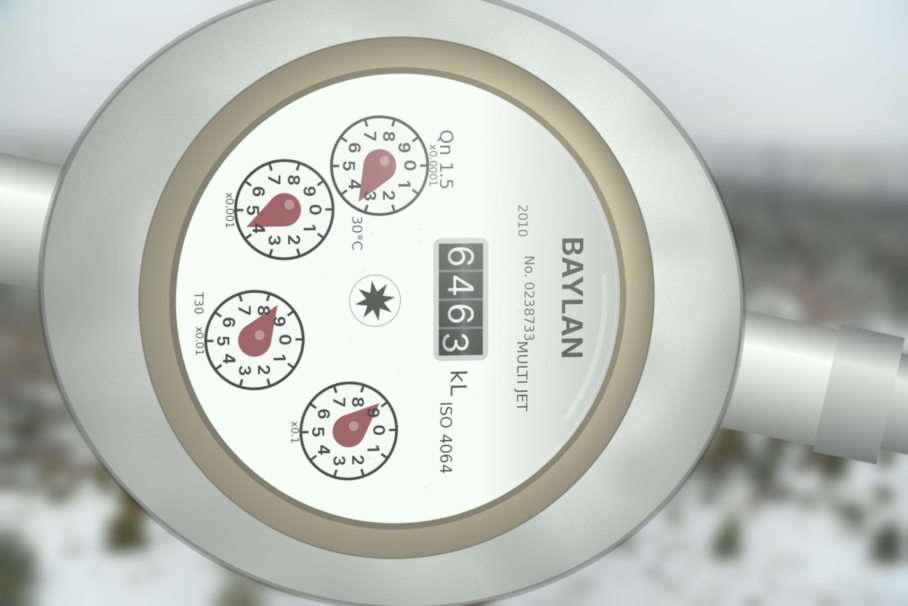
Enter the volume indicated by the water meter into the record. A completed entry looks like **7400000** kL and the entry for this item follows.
**6462.8843** kL
